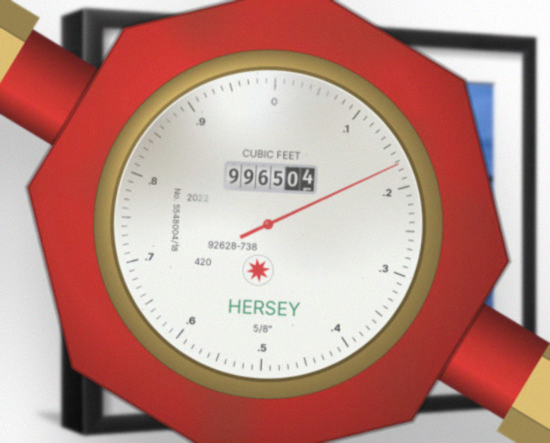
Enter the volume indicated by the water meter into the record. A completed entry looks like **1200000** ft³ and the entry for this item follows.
**996504.17** ft³
